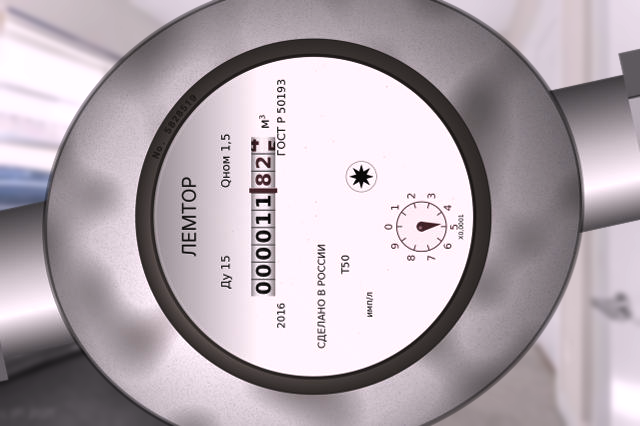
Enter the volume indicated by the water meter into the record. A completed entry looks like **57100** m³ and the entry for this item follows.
**11.8244** m³
